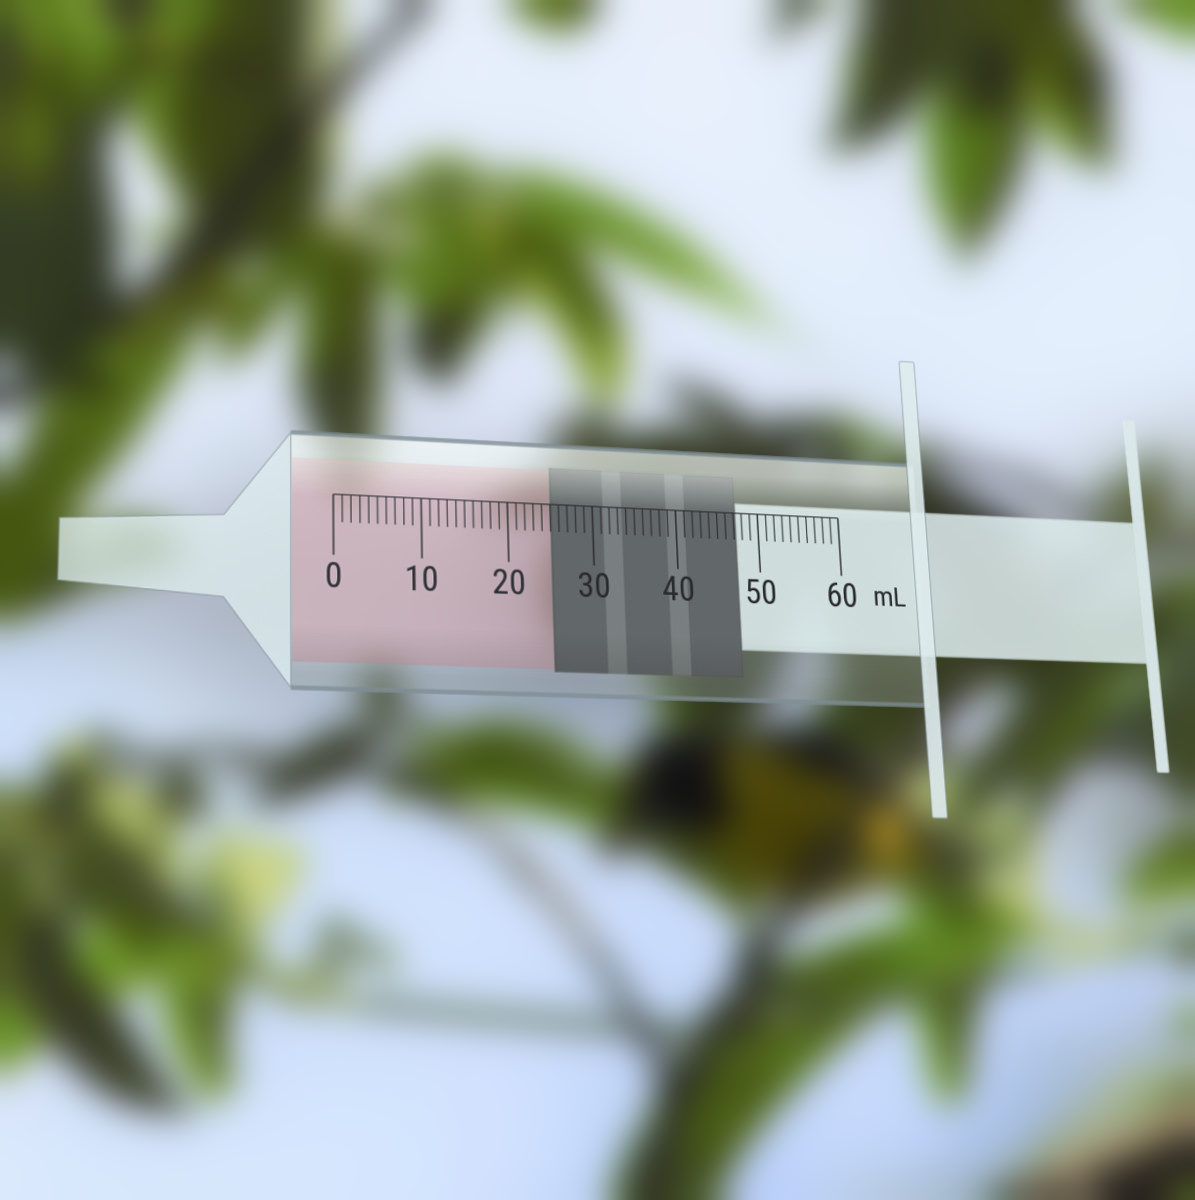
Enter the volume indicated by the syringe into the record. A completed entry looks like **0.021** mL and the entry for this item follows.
**25** mL
